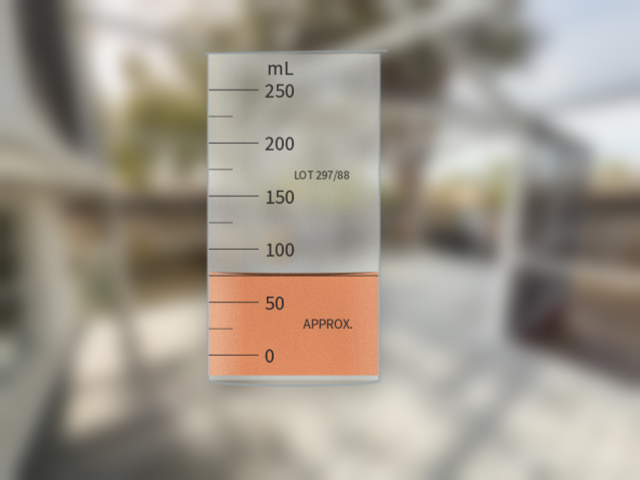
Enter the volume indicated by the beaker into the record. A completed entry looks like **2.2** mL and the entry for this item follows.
**75** mL
